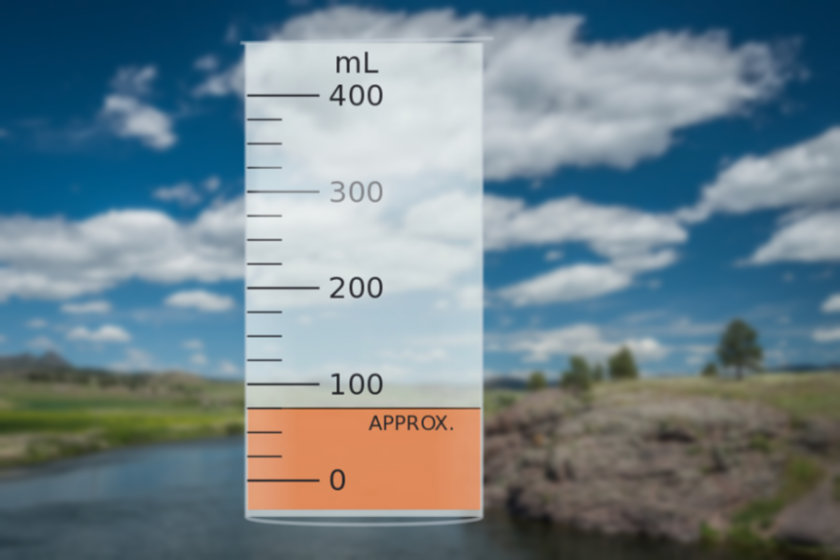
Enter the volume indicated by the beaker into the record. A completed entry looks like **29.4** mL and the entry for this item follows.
**75** mL
